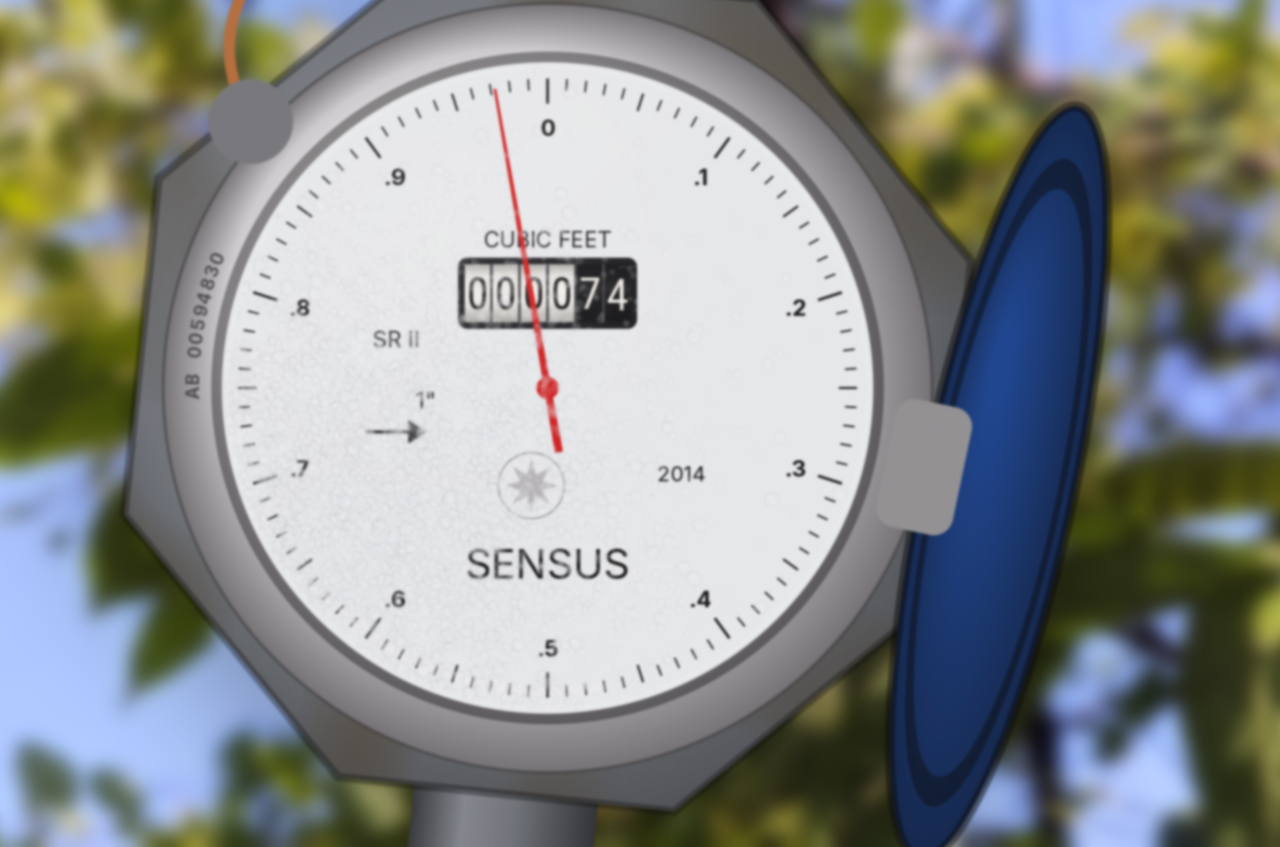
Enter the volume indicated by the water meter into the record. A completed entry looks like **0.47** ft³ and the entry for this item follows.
**73.97** ft³
